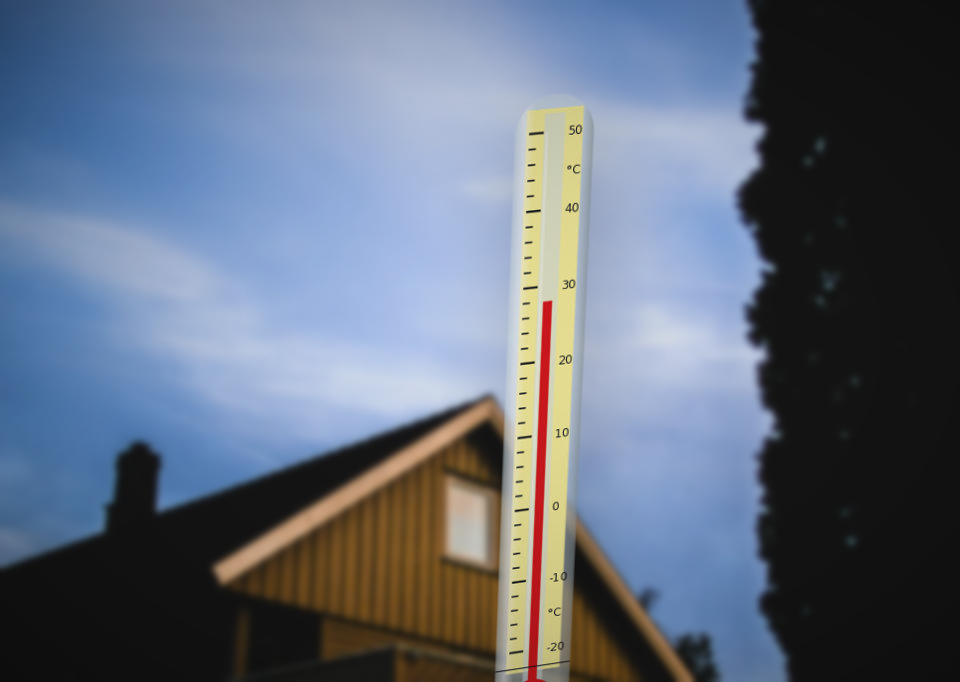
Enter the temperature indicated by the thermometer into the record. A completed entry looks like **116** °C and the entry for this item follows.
**28** °C
